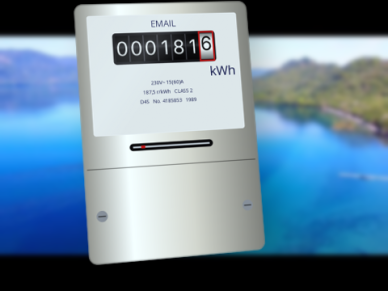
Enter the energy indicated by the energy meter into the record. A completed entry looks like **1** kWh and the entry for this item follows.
**181.6** kWh
